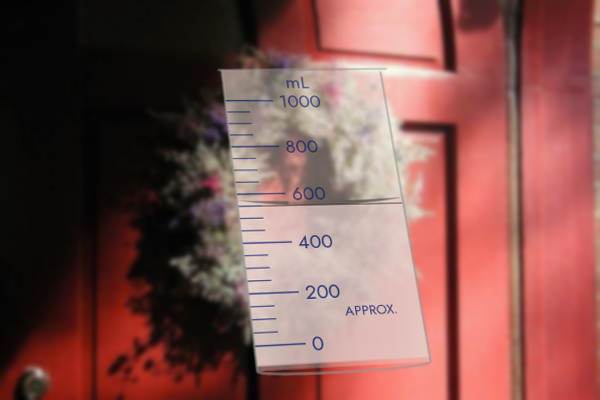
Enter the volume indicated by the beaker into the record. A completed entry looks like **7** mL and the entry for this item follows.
**550** mL
